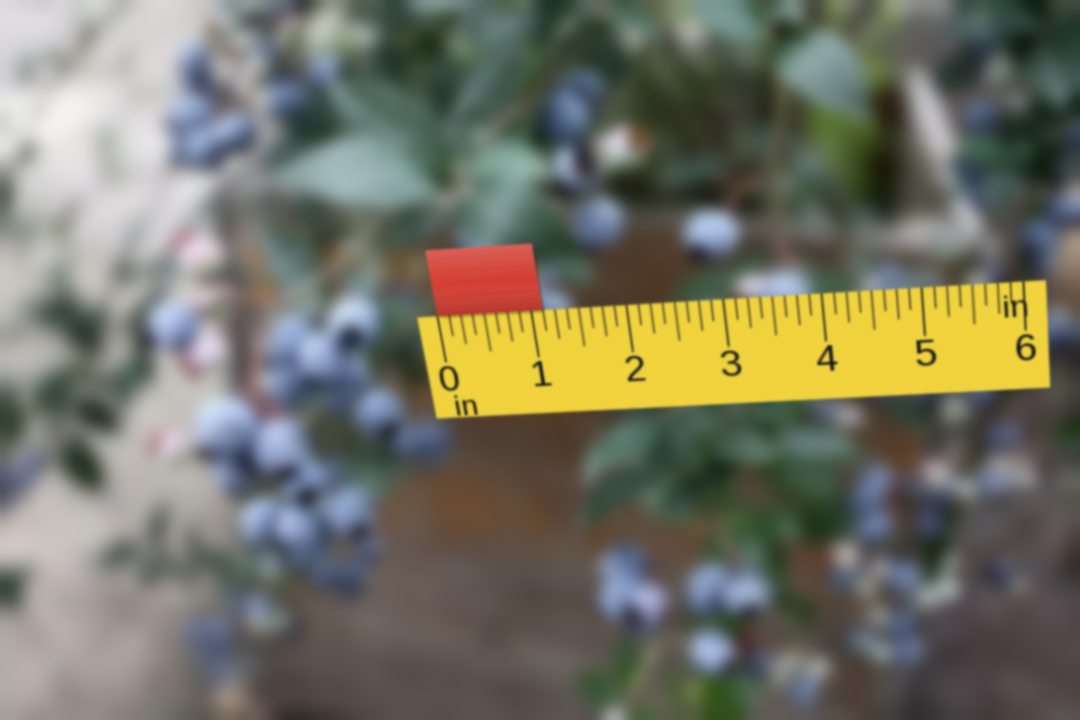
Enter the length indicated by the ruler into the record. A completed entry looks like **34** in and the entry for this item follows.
**1.125** in
